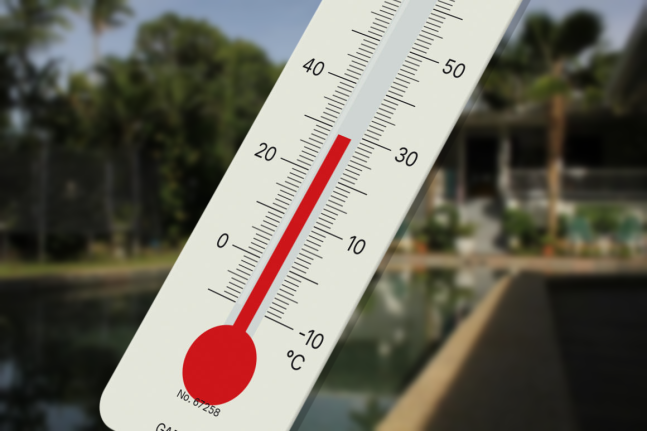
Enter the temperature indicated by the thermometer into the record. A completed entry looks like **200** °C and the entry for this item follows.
**29** °C
